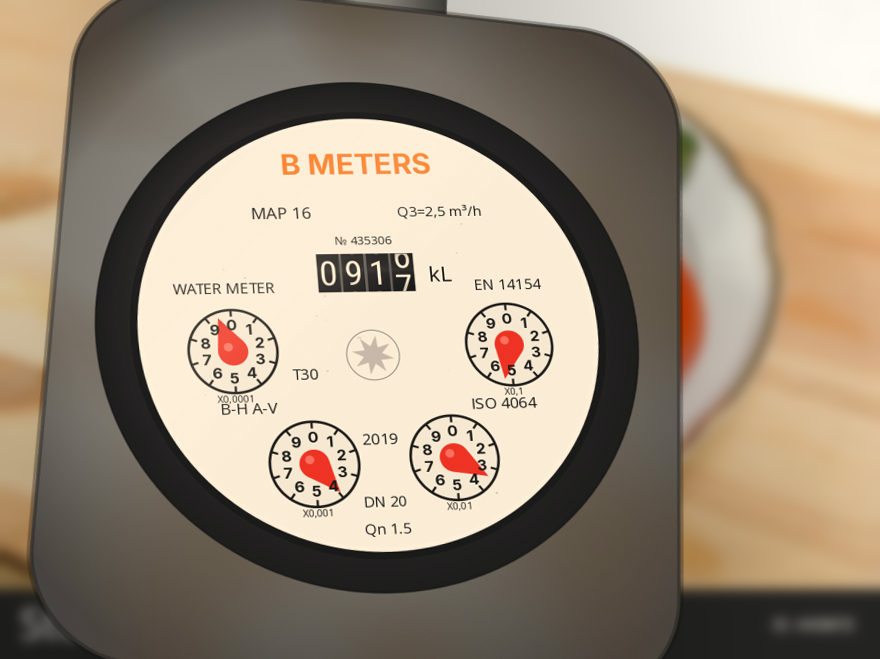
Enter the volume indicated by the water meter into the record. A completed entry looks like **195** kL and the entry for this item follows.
**916.5339** kL
